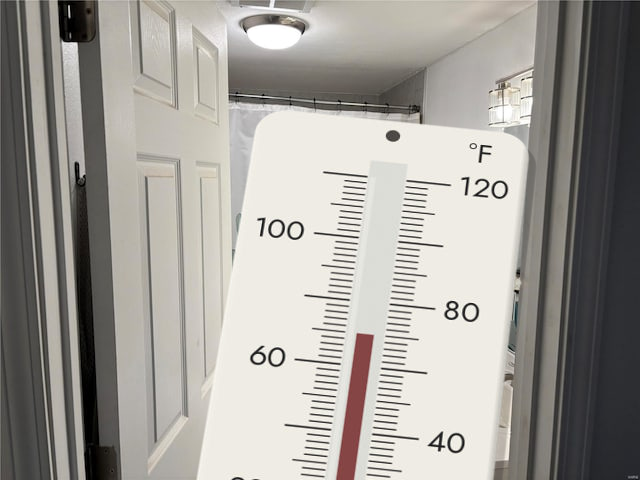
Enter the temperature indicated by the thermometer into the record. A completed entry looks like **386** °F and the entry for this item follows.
**70** °F
